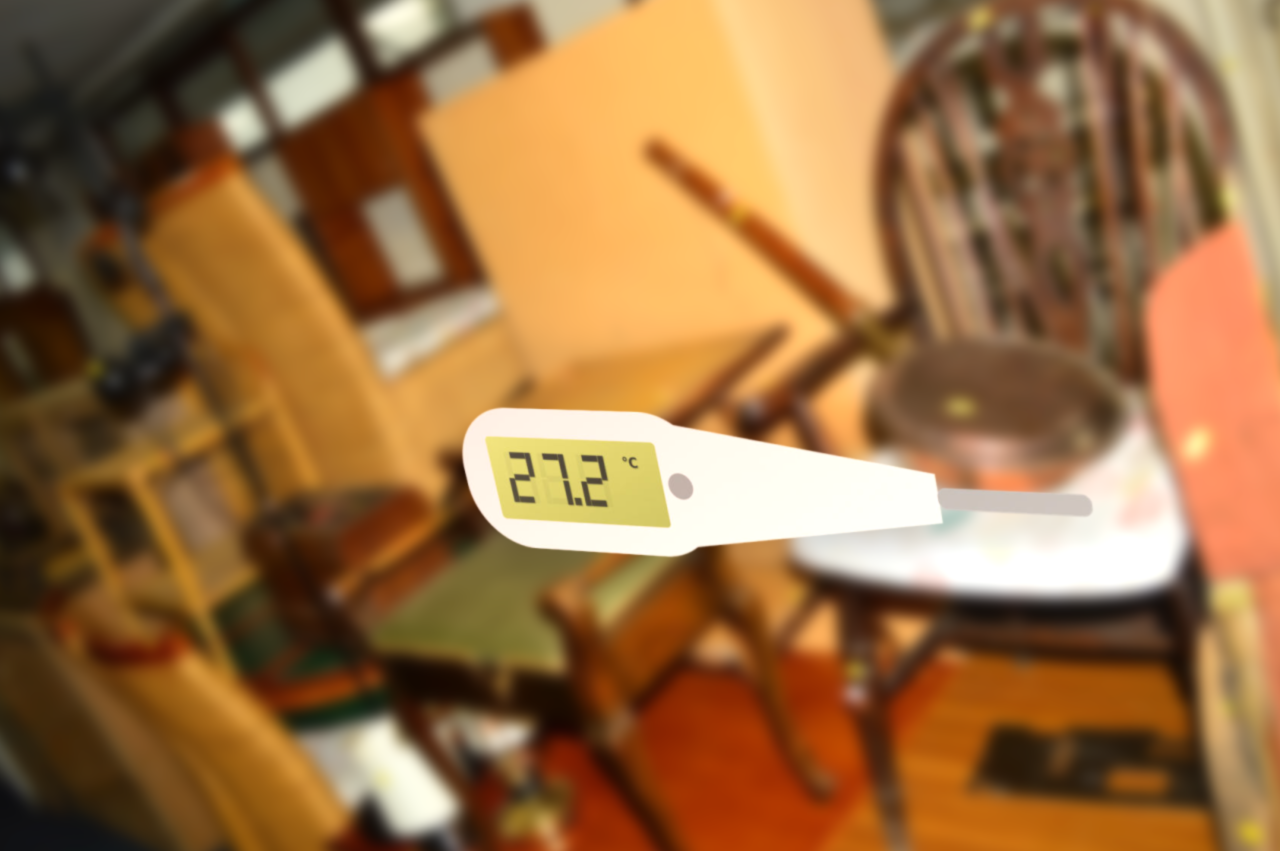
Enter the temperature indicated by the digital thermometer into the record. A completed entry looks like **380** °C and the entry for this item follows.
**27.2** °C
